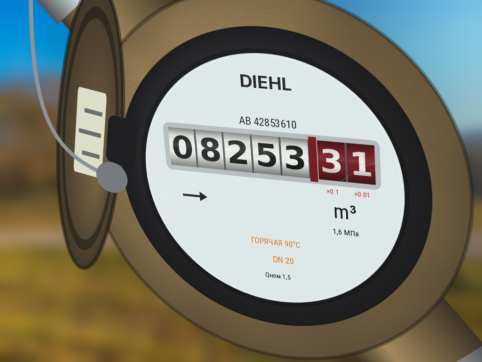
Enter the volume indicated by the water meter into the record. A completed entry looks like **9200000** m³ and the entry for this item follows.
**8253.31** m³
